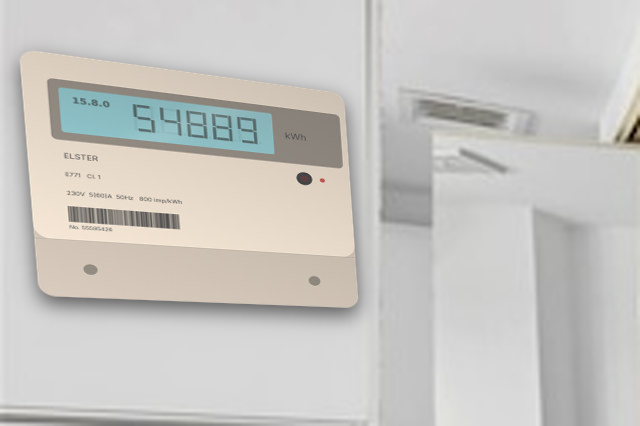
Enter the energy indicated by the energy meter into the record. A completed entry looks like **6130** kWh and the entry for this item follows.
**54889** kWh
